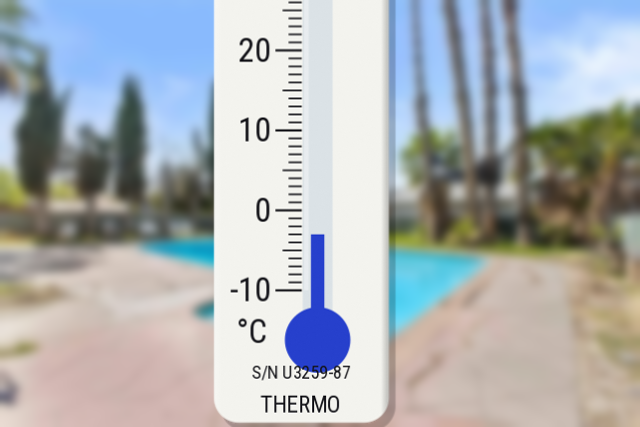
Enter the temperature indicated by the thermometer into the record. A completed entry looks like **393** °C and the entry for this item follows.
**-3** °C
